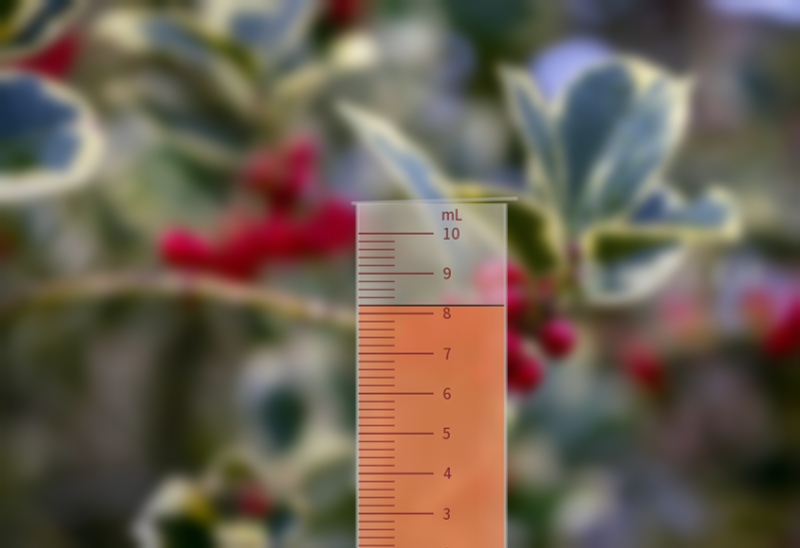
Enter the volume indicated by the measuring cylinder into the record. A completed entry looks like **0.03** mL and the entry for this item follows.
**8.2** mL
